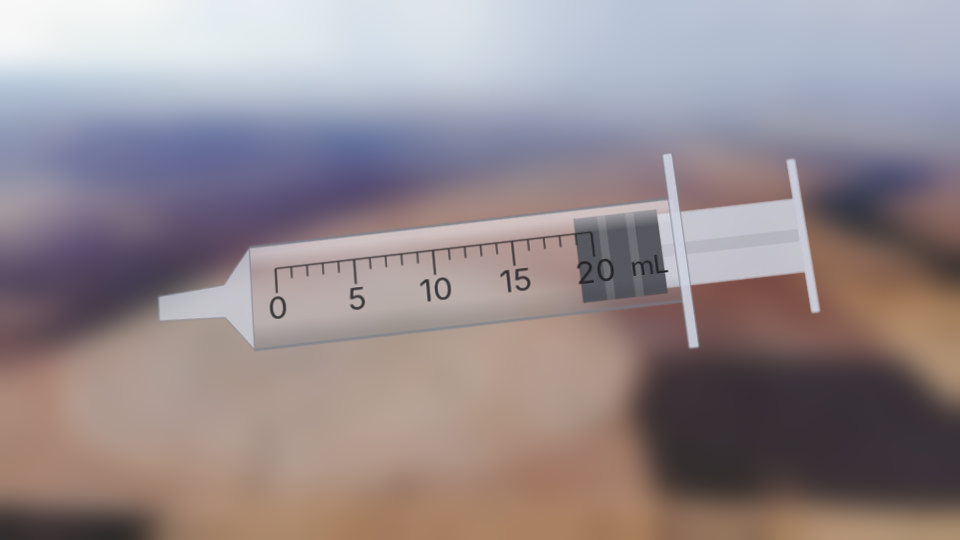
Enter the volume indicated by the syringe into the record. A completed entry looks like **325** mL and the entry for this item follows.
**19** mL
